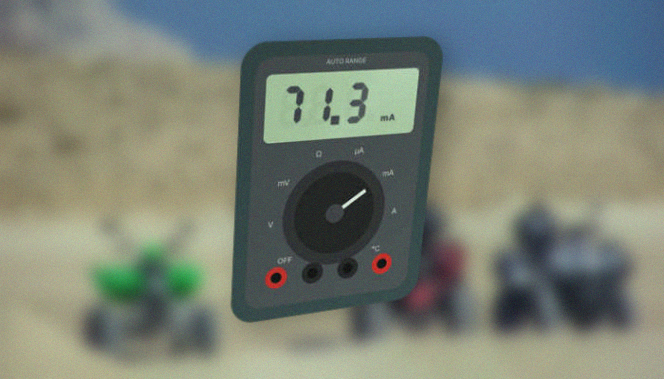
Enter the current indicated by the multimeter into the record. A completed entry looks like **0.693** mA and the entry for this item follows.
**71.3** mA
